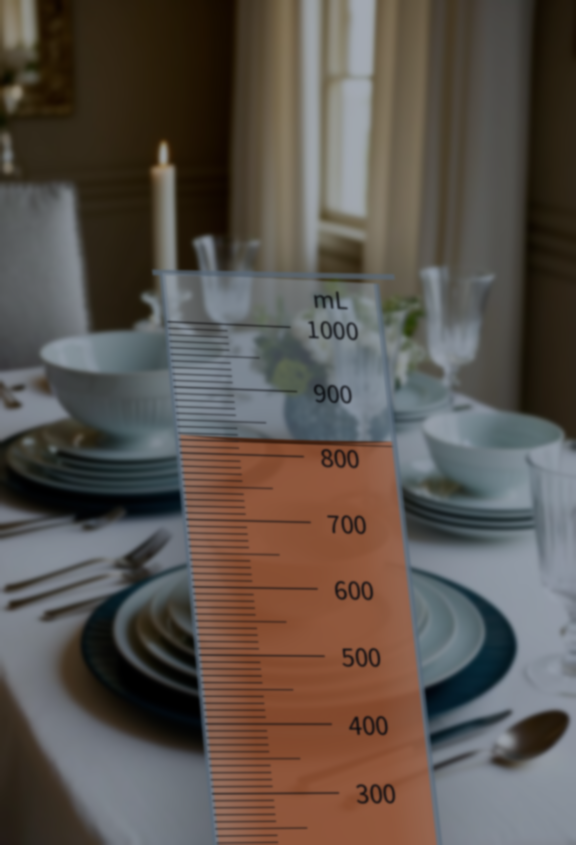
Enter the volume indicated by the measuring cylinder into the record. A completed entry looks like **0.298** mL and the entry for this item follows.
**820** mL
